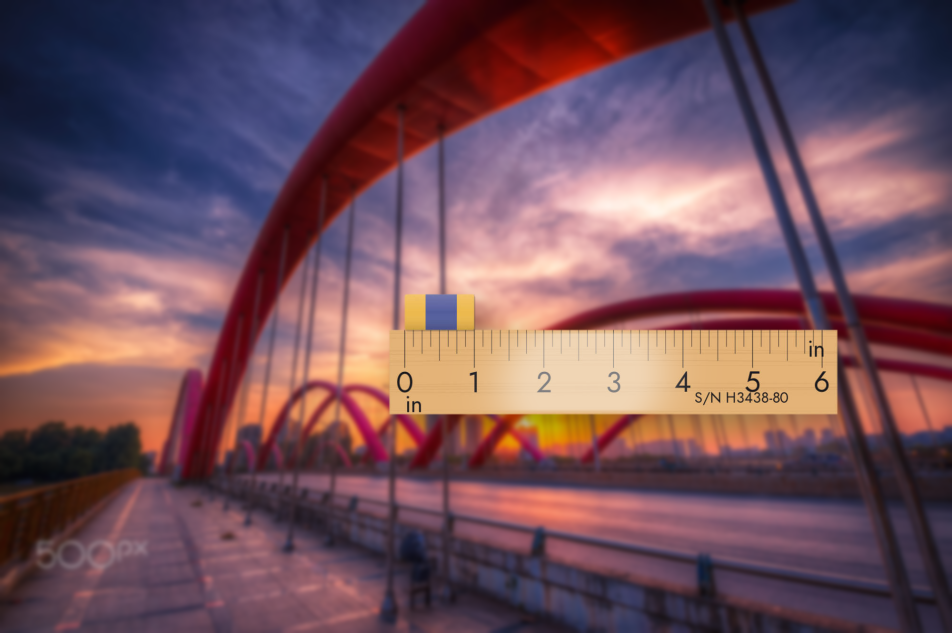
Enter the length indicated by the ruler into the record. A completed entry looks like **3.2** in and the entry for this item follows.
**1** in
